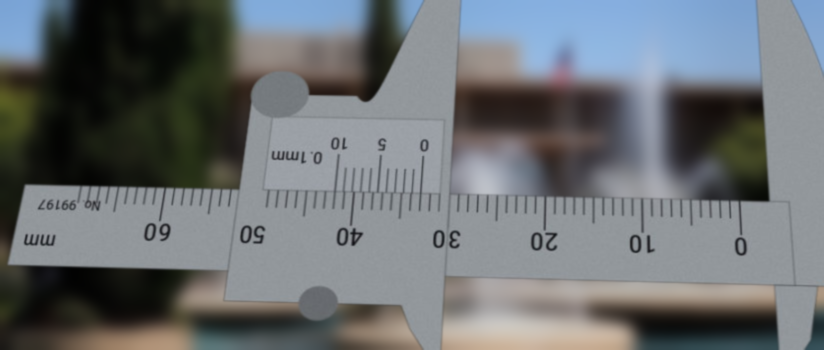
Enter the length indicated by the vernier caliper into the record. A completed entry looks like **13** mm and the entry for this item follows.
**33.0** mm
